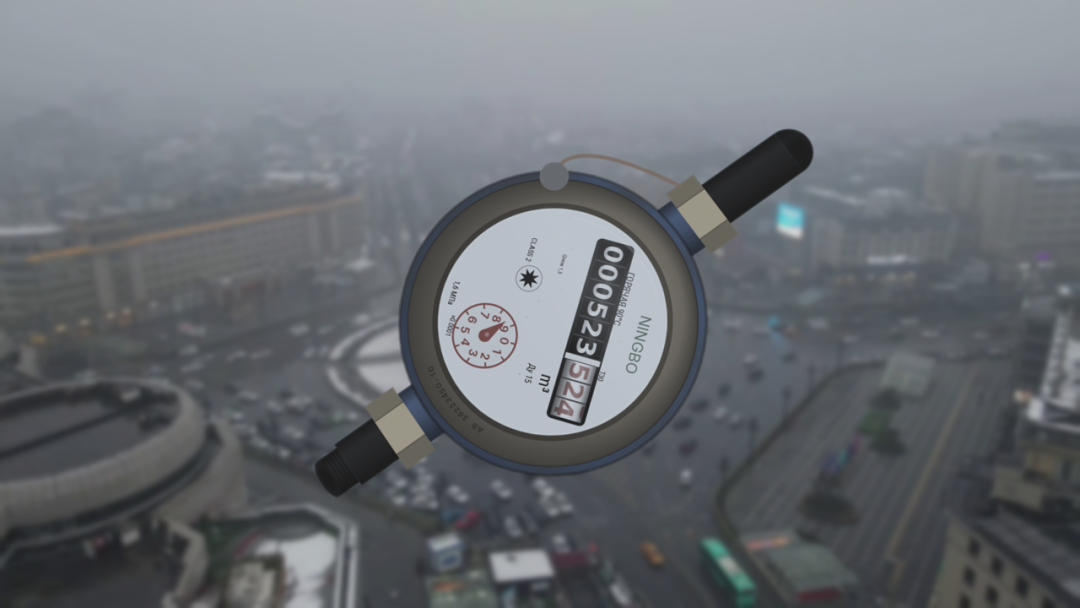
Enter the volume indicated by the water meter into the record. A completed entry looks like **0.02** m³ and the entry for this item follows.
**523.5238** m³
